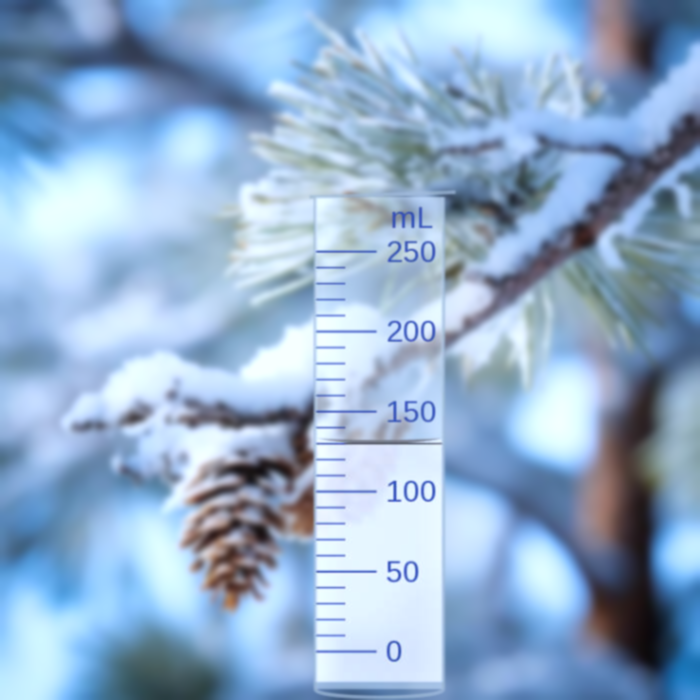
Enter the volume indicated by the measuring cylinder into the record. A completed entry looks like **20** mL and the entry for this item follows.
**130** mL
